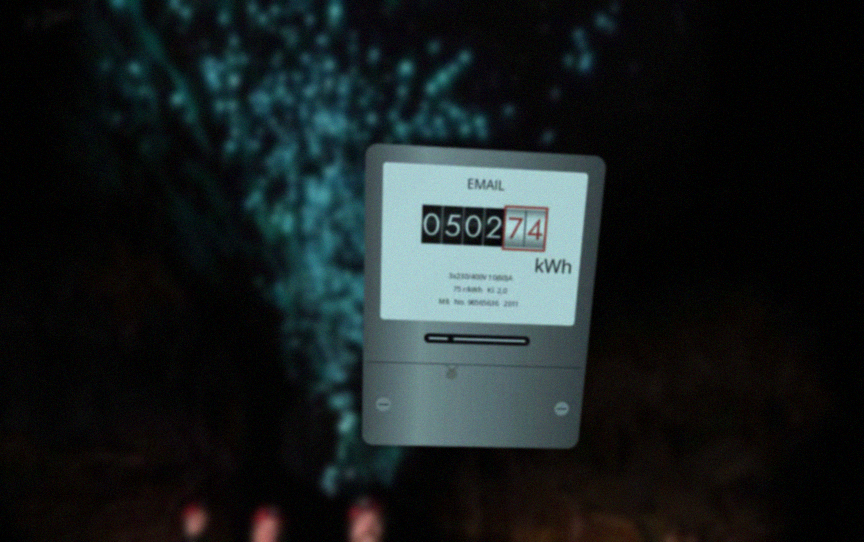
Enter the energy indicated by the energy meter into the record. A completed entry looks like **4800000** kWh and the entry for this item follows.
**502.74** kWh
